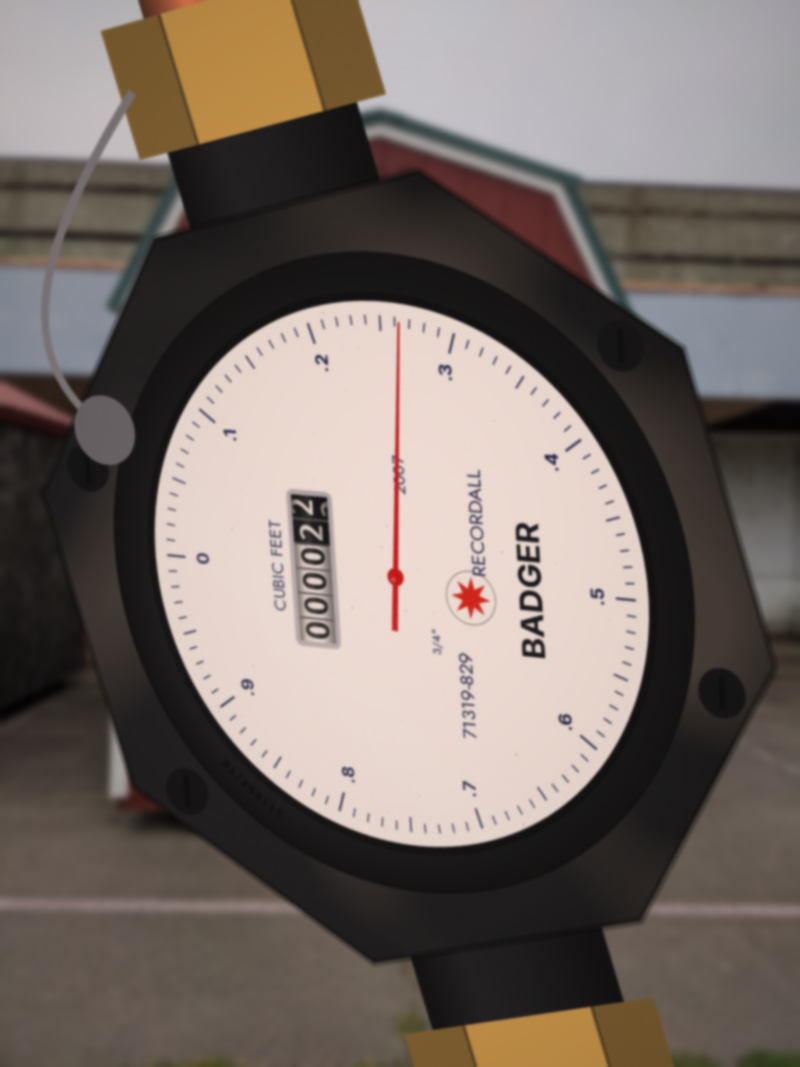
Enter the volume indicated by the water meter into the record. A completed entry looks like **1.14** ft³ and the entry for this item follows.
**22.26** ft³
